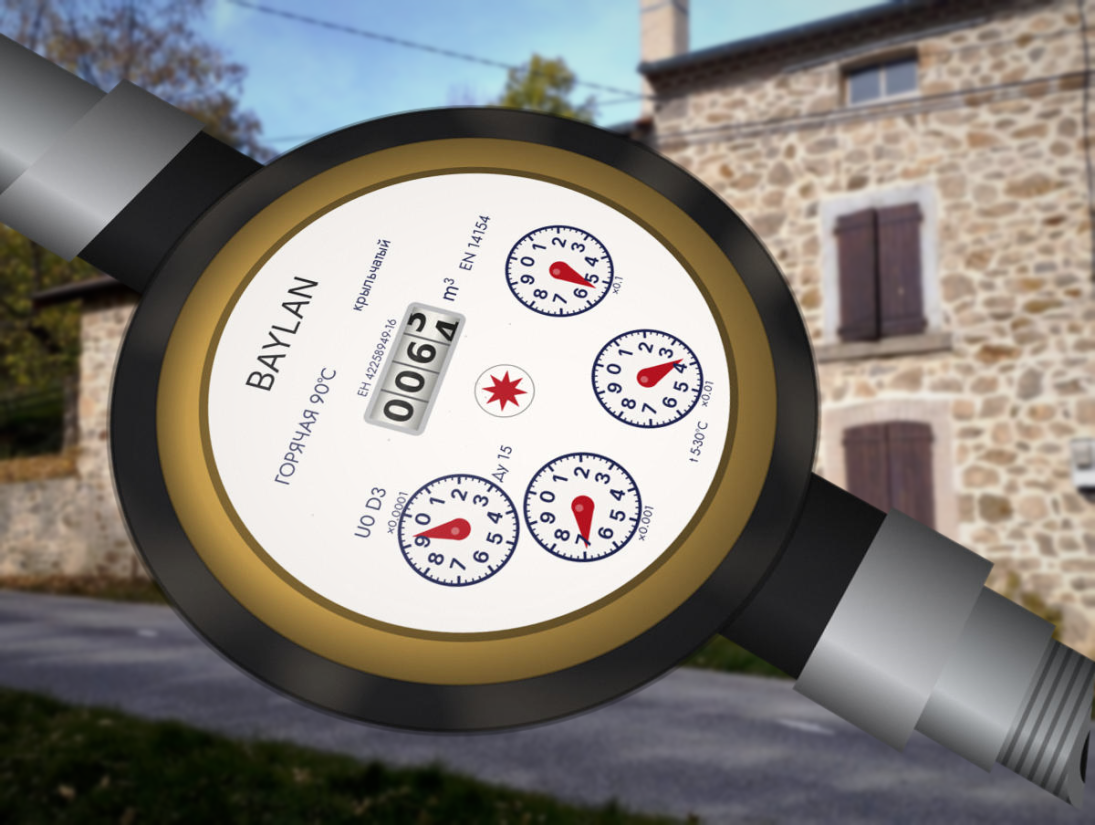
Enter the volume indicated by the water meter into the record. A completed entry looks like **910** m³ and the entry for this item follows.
**63.5369** m³
